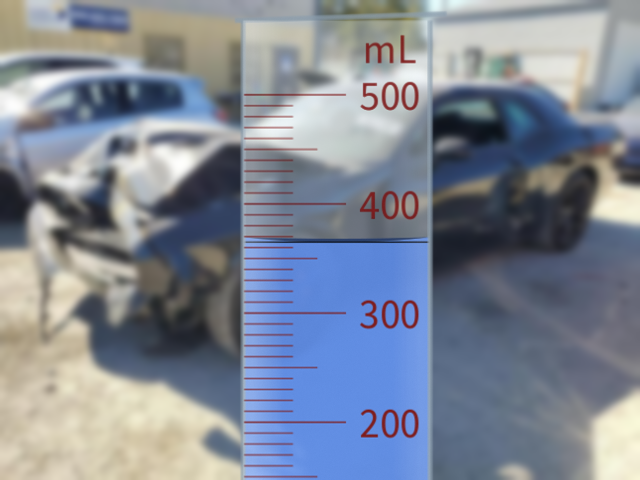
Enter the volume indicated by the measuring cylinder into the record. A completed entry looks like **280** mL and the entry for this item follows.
**365** mL
